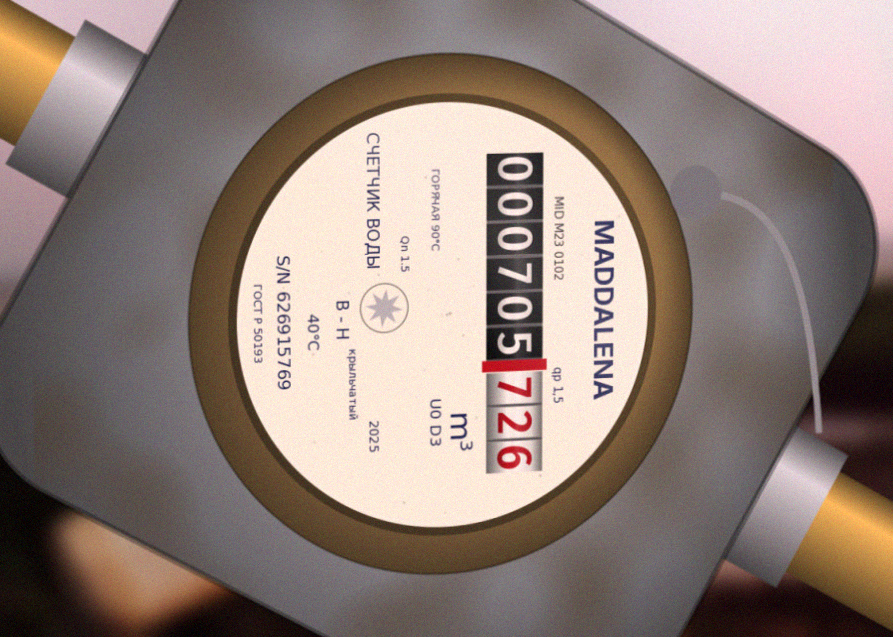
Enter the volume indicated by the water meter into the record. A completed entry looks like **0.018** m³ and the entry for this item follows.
**705.726** m³
